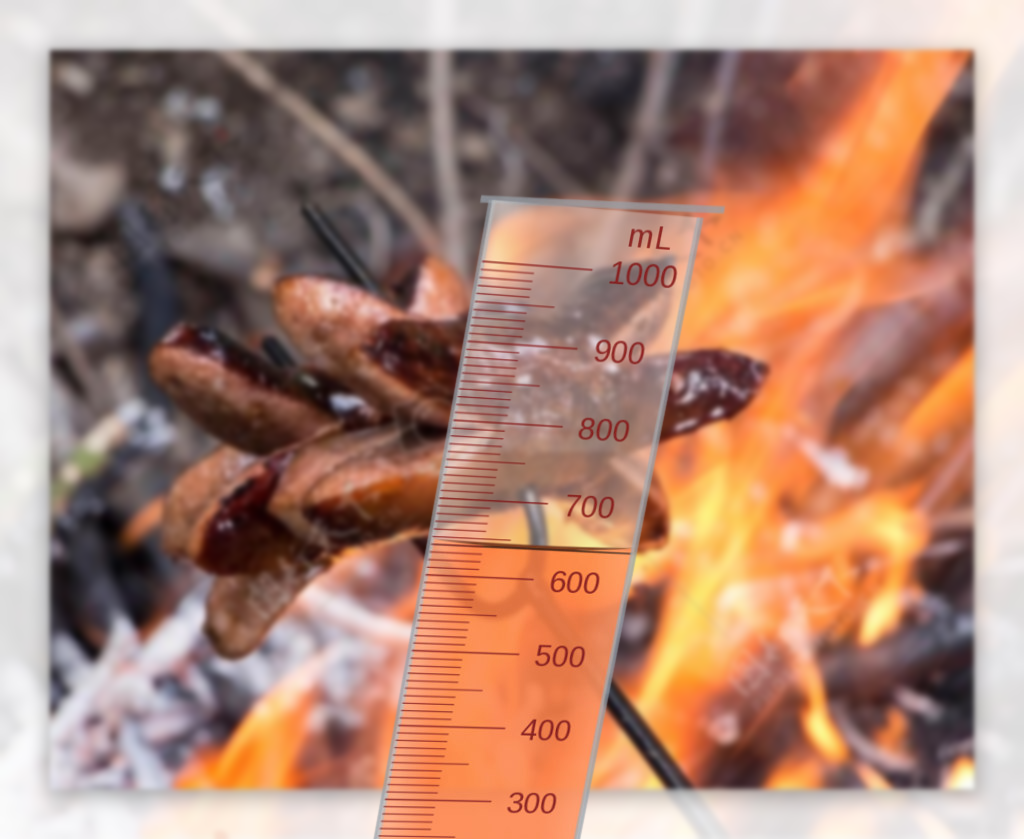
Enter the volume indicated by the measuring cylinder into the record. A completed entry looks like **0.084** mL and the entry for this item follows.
**640** mL
